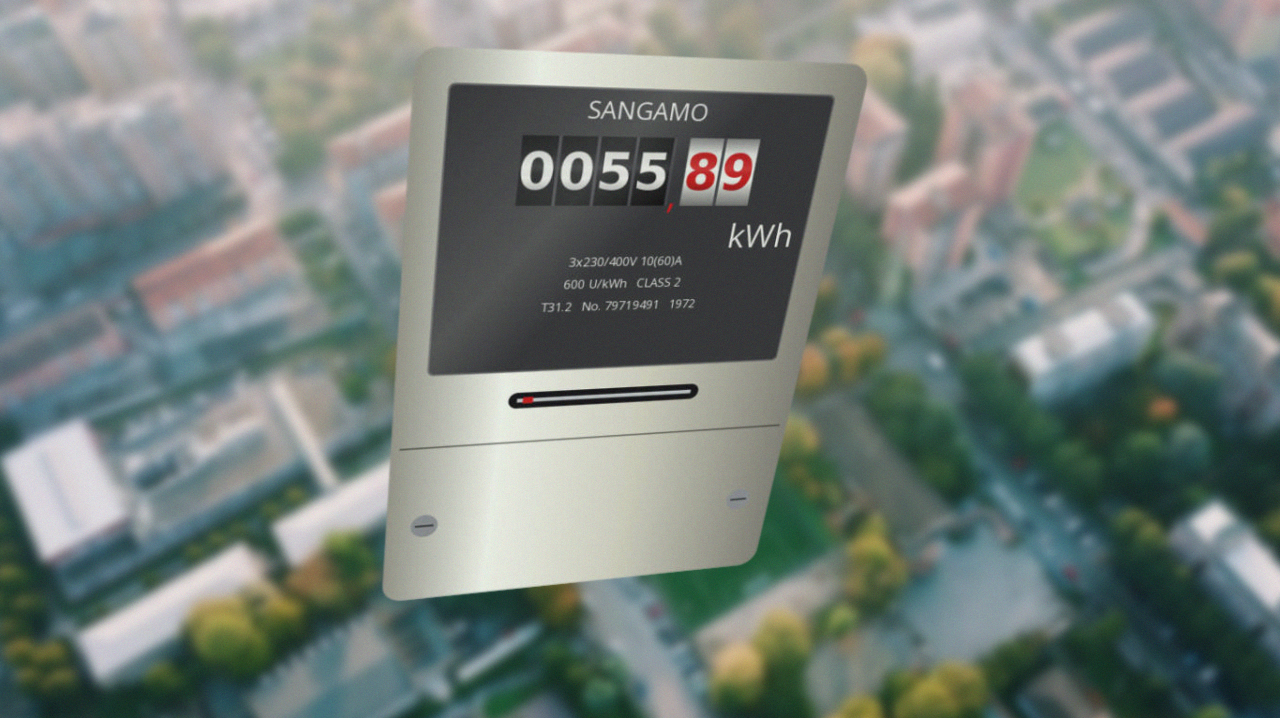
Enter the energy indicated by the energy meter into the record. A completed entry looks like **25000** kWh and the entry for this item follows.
**55.89** kWh
